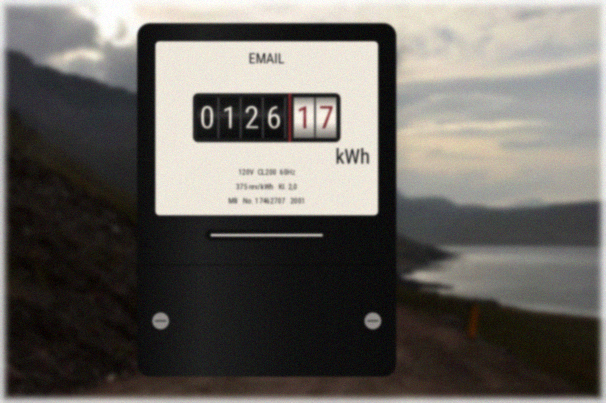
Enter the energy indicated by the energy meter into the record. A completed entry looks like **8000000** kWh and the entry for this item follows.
**126.17** kWh
